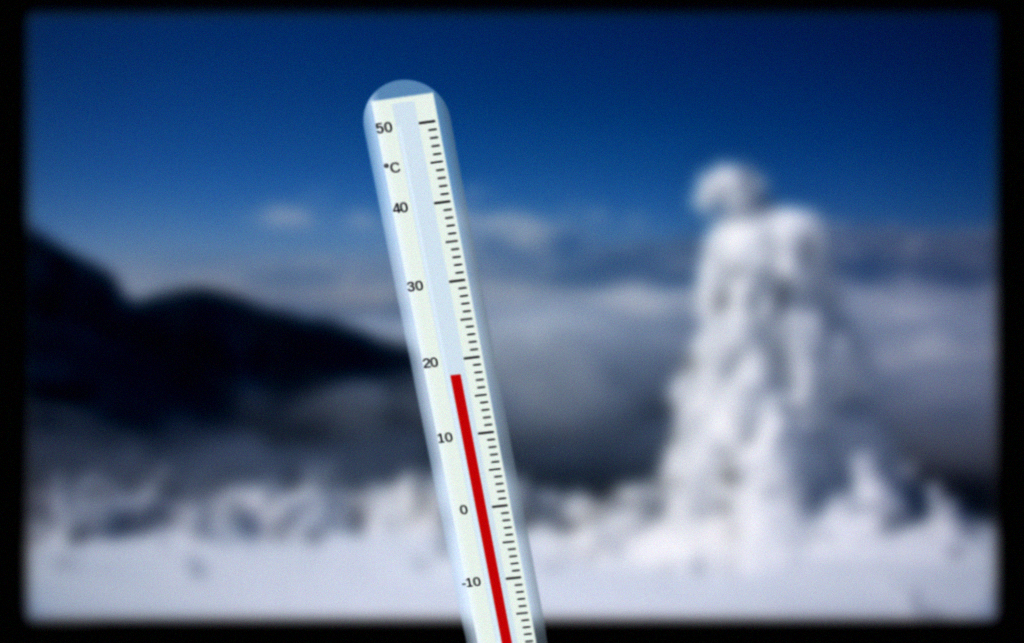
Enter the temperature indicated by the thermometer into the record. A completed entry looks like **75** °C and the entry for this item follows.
**18** °C
